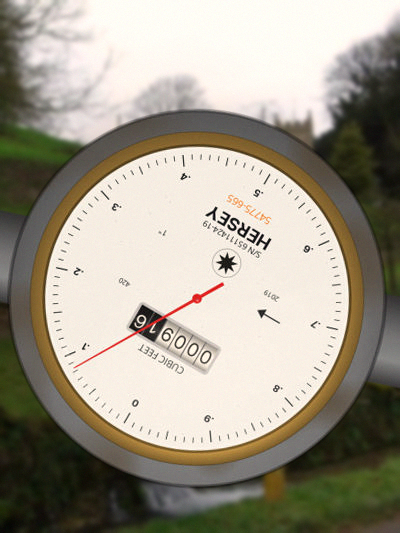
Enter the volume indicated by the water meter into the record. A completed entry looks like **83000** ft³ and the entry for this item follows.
**916.08** ft³
